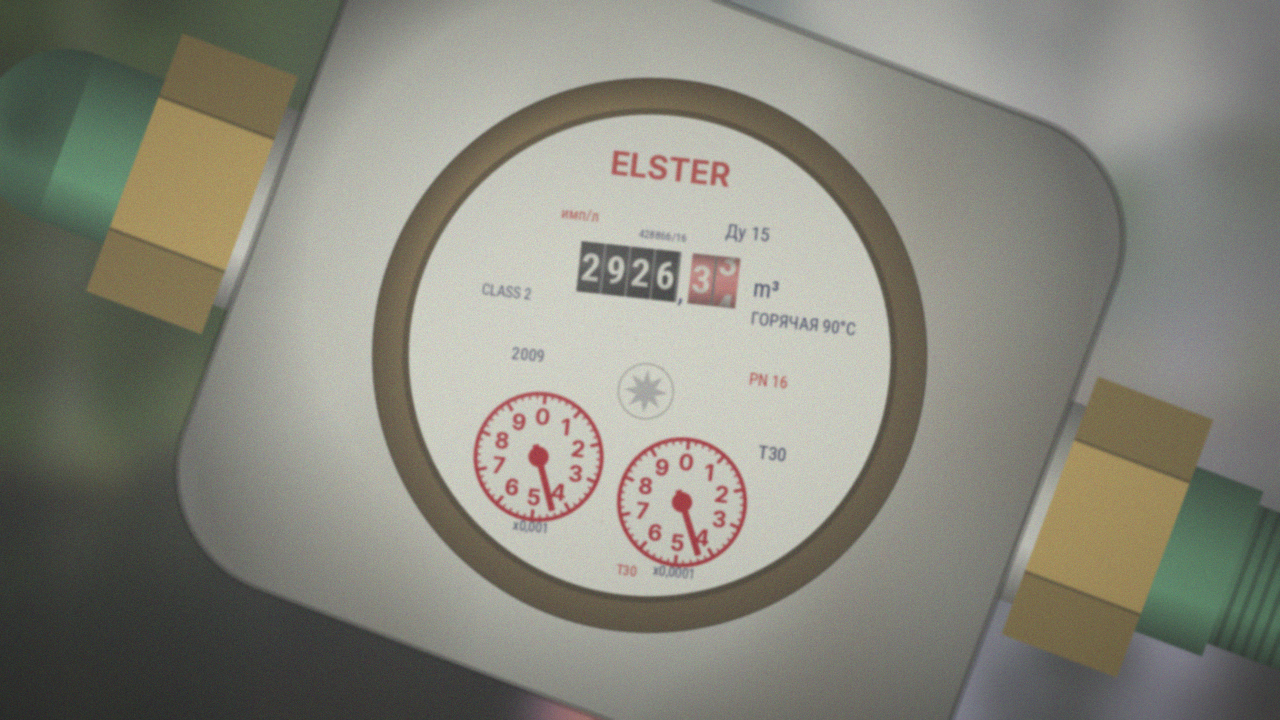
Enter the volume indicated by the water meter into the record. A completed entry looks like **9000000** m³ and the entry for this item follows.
**2926.3344** m³
